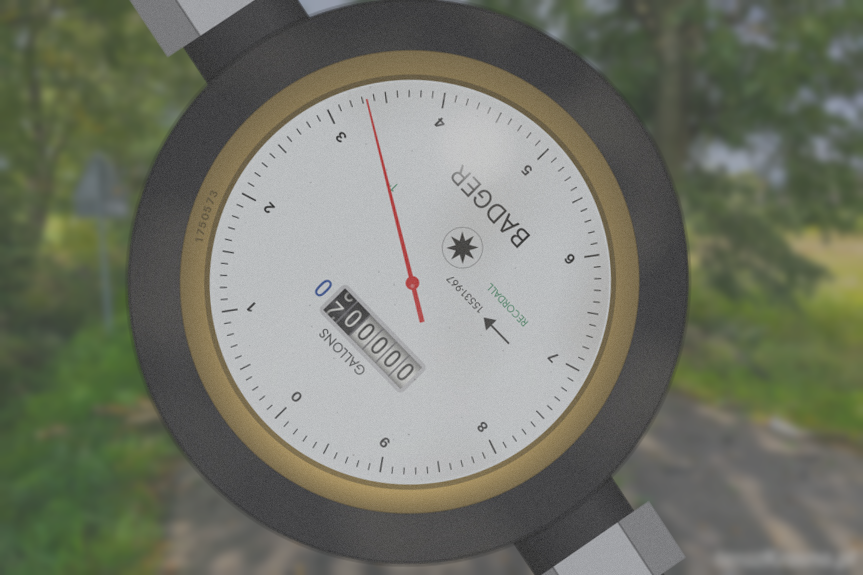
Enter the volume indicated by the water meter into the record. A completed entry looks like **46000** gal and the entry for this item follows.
**23.3** gal
